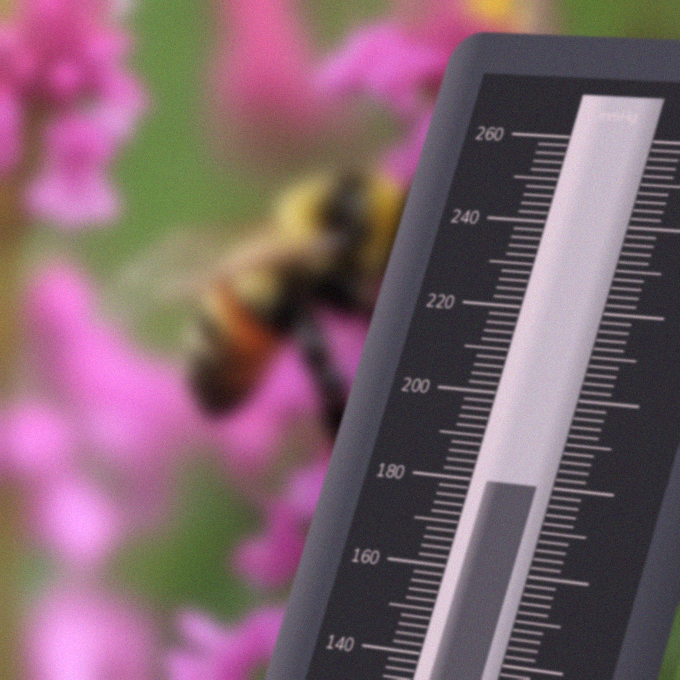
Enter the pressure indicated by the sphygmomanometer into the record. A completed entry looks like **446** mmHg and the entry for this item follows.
**180** mmHg
